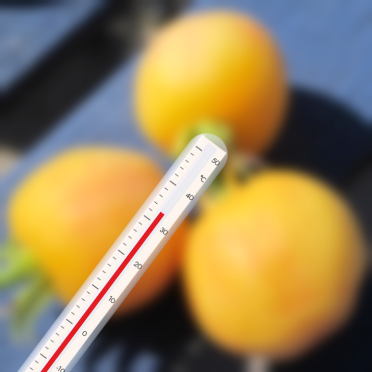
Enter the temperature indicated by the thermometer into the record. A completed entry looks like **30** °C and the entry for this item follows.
**33** °C
